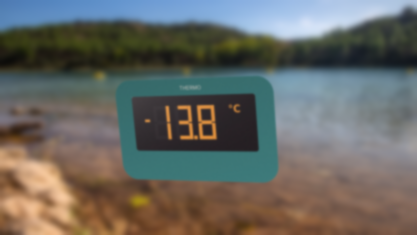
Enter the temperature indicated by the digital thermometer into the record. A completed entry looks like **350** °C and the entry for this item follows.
**-13.8** °C
